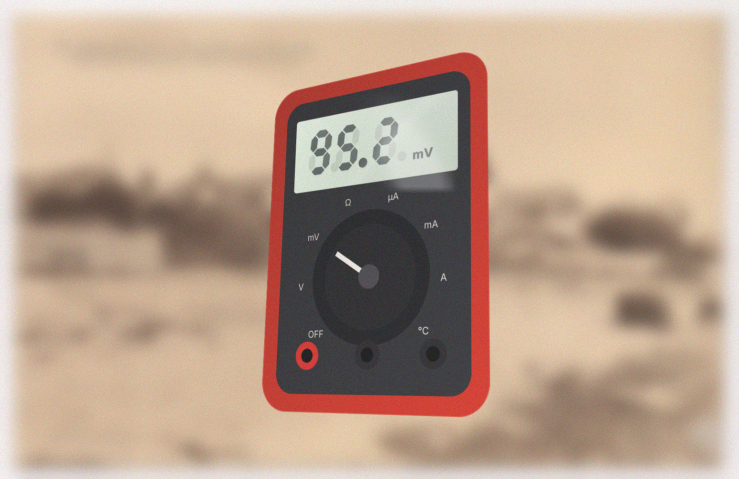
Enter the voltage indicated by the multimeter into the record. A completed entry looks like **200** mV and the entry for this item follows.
**95.2** mV
